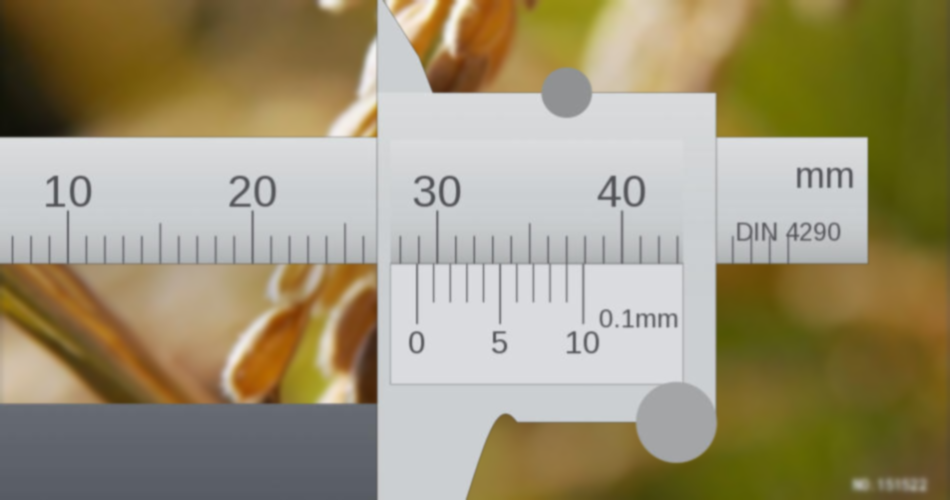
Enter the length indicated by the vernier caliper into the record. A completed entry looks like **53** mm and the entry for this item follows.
**28.9** mm
